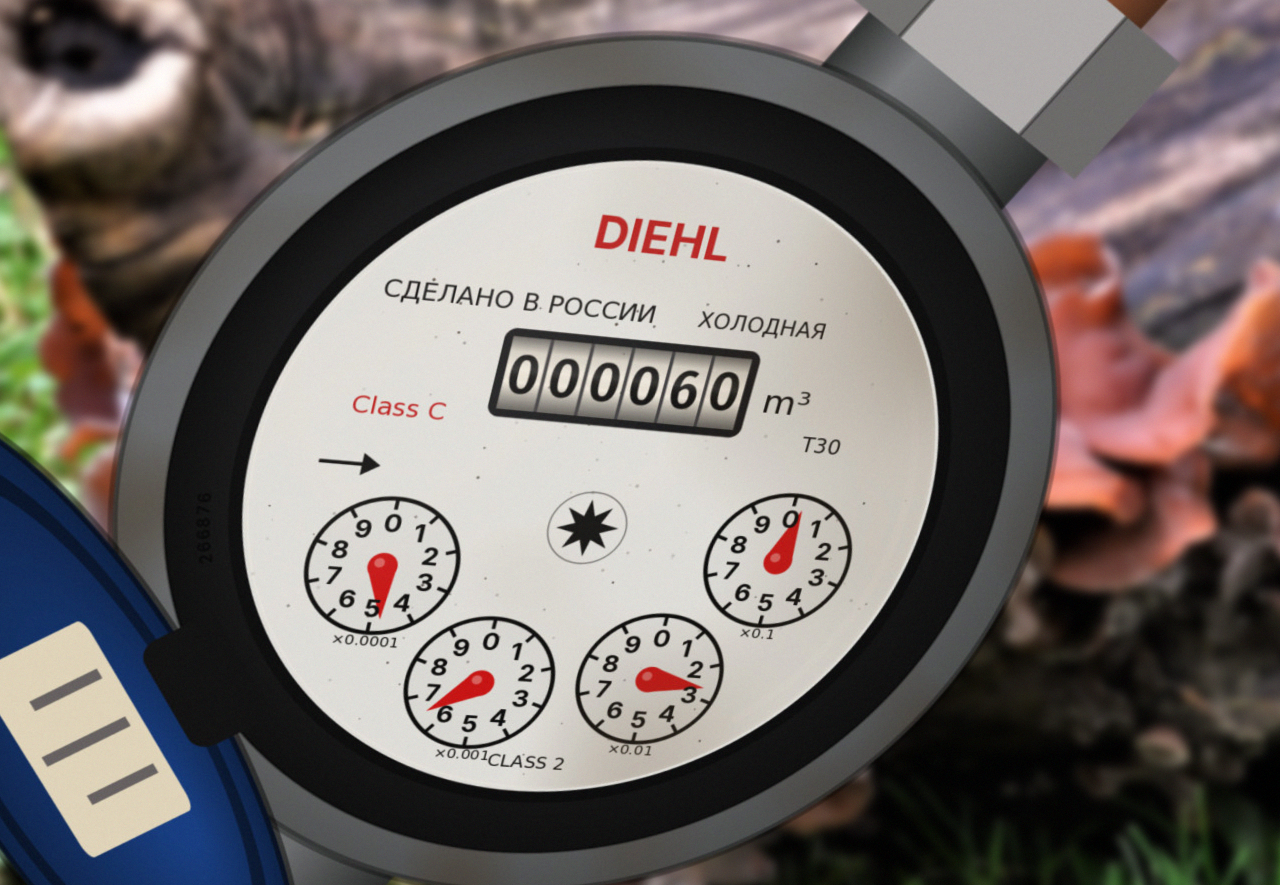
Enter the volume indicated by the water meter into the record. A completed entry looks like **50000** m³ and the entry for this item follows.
**60.0264** m³
